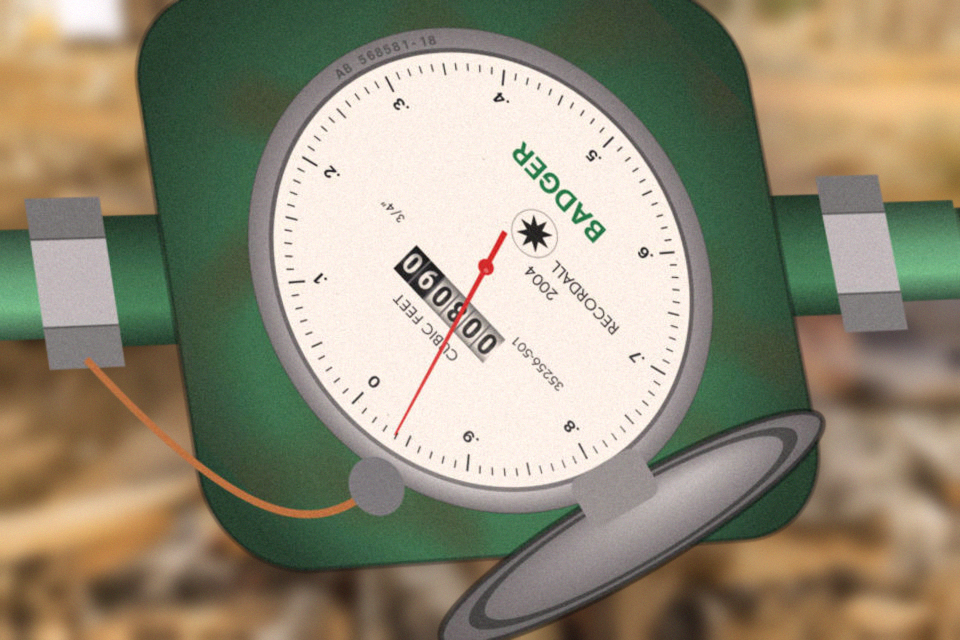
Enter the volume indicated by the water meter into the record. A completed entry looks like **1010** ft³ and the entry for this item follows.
**8089.96** ft³
